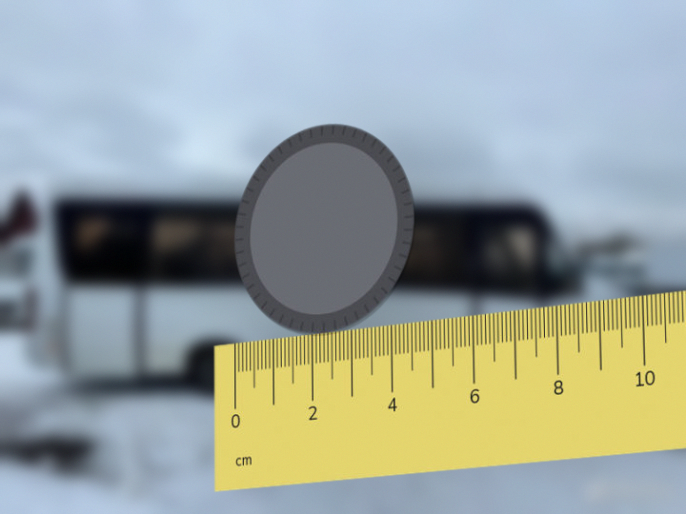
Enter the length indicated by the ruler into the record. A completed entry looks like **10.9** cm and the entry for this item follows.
**4.6** cm
